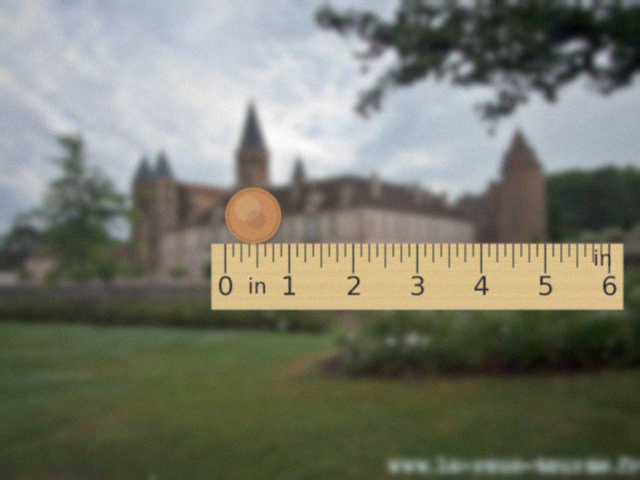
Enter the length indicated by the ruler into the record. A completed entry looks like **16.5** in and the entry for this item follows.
**0.875** in
